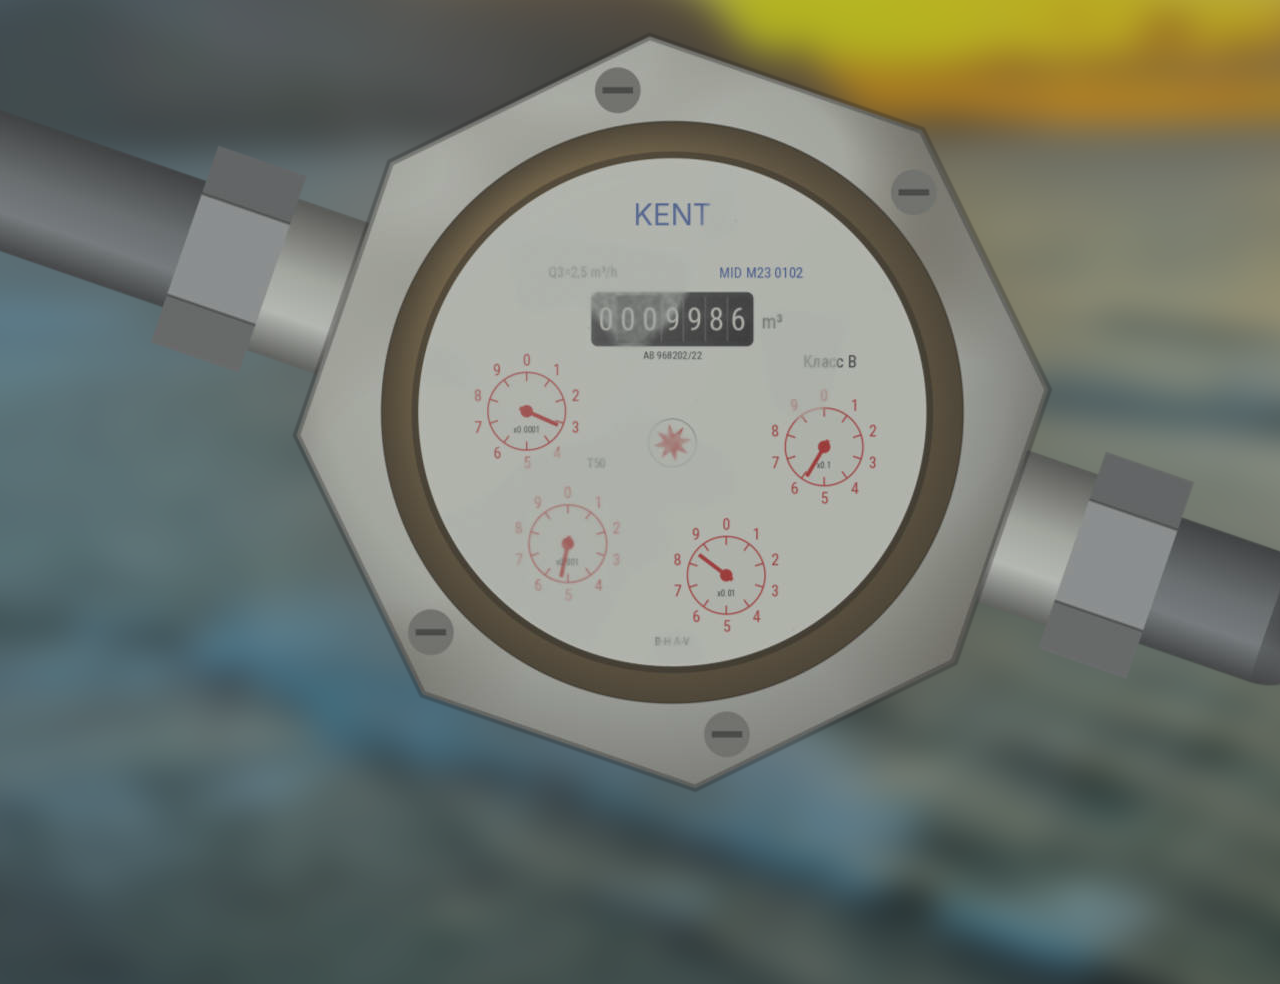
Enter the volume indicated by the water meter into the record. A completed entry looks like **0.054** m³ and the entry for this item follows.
**9986.5853** m³
